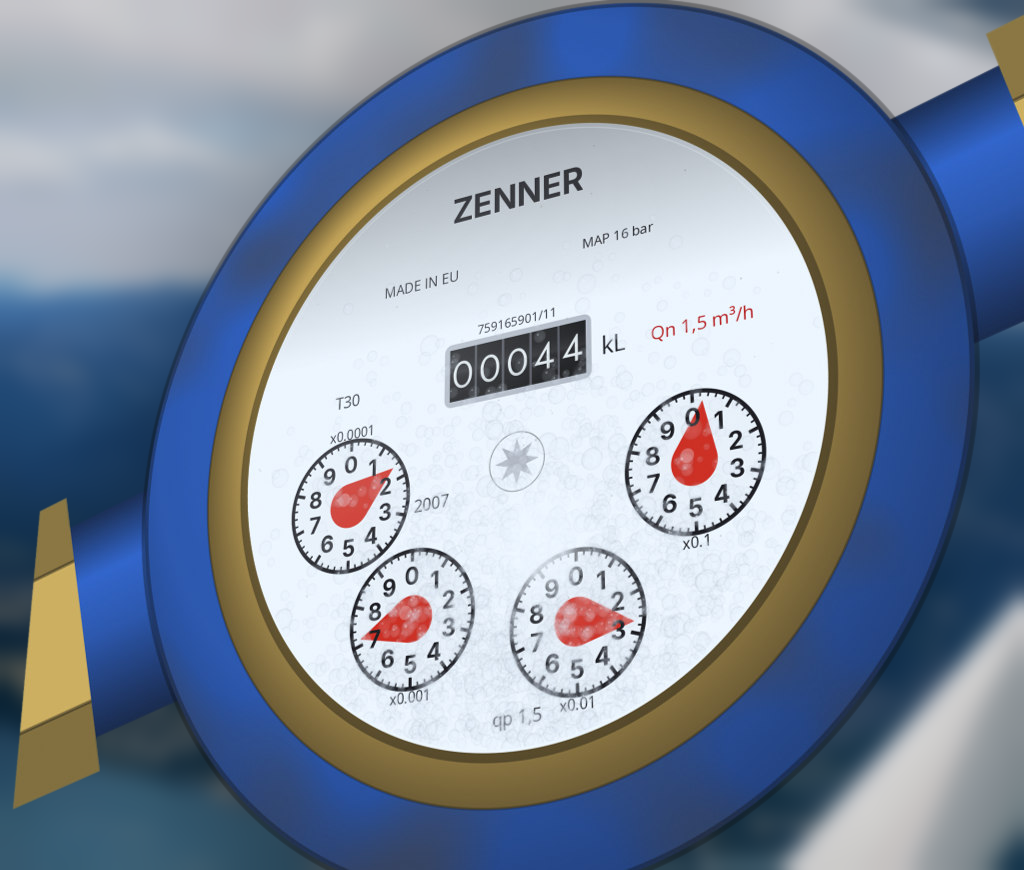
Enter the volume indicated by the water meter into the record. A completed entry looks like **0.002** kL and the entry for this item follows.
**44.0271** kL
